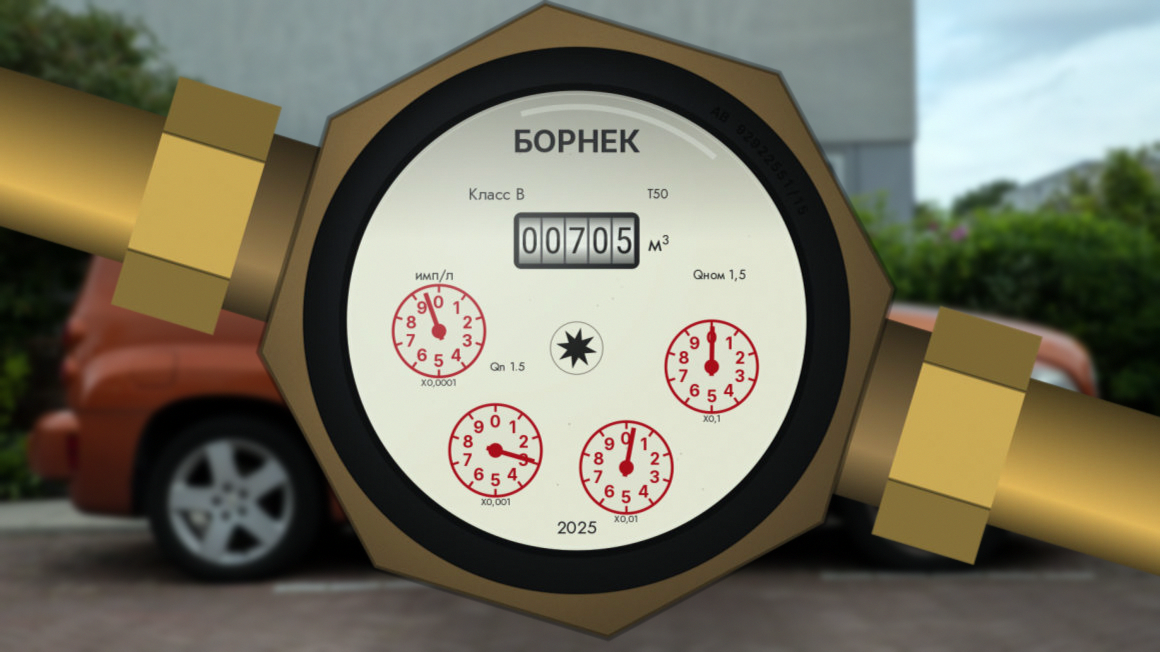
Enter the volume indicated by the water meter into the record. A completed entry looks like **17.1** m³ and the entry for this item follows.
**705.0029** m³
